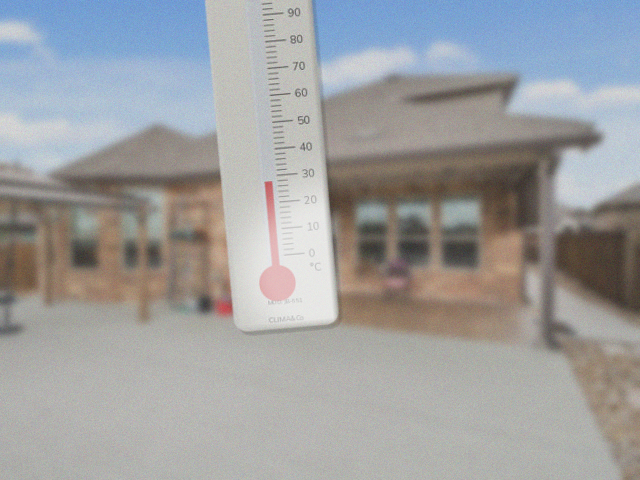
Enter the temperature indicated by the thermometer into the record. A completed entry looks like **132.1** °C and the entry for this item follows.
**28** °C
